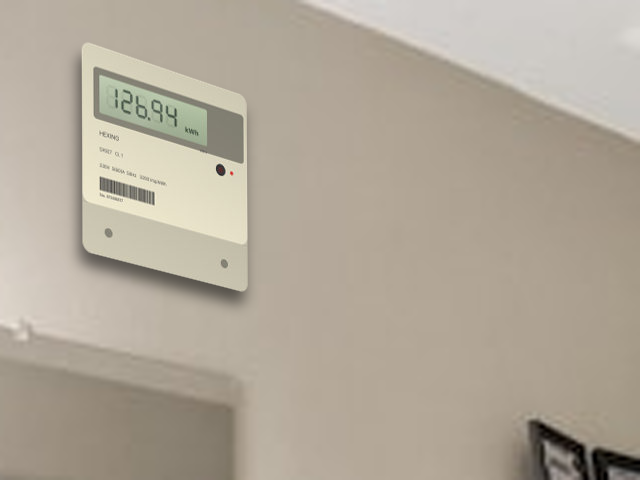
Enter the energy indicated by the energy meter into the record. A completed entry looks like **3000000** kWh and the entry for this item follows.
**126.94** kWh
